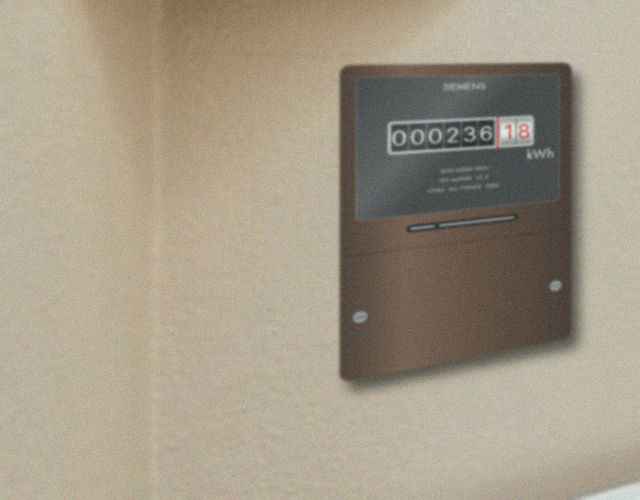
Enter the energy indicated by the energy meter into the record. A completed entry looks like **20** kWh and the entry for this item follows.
**236.18** kWh
